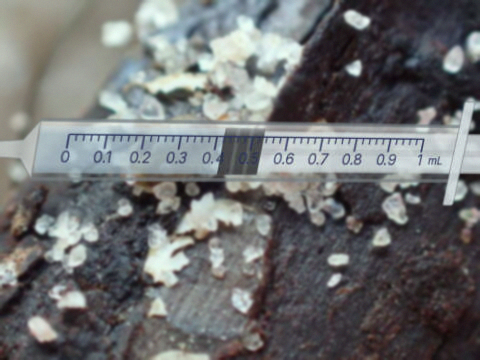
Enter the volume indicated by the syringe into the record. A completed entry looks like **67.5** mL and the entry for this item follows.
**0.42** mL
